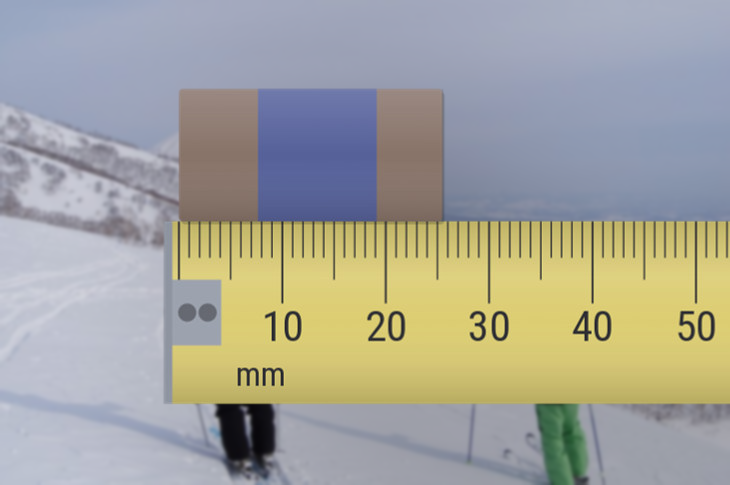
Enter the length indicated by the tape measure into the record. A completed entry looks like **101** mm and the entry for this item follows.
**25.5** mm
